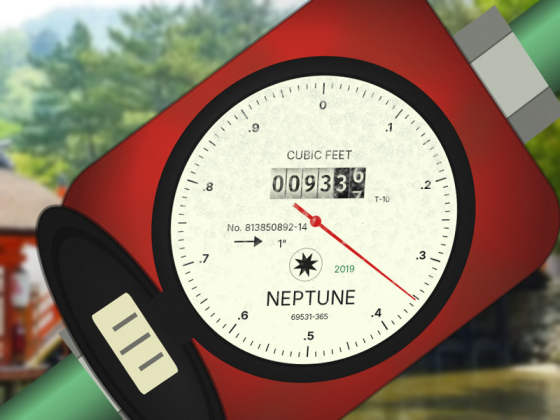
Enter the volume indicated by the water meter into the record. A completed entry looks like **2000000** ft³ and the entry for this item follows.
**9336.35** ft³
